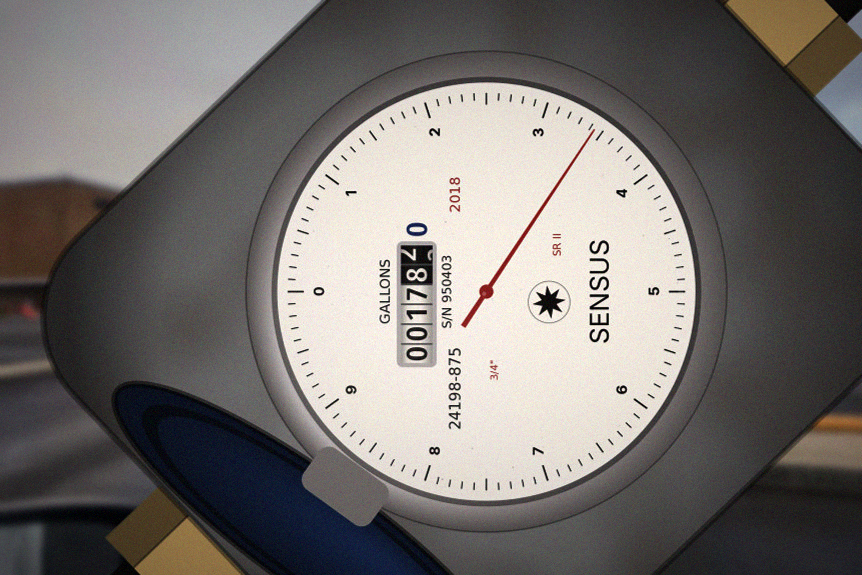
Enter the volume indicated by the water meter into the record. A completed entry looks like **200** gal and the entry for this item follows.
**17823.4** gal
